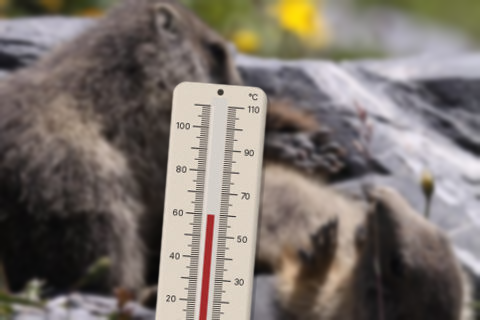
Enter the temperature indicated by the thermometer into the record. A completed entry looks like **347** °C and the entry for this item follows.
**60** °C
